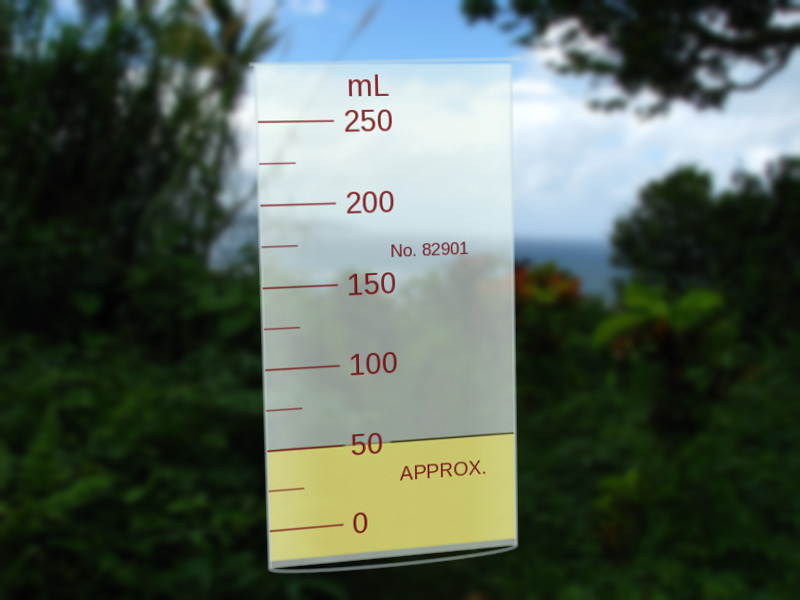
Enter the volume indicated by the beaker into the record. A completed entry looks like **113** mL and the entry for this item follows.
**50** mL
